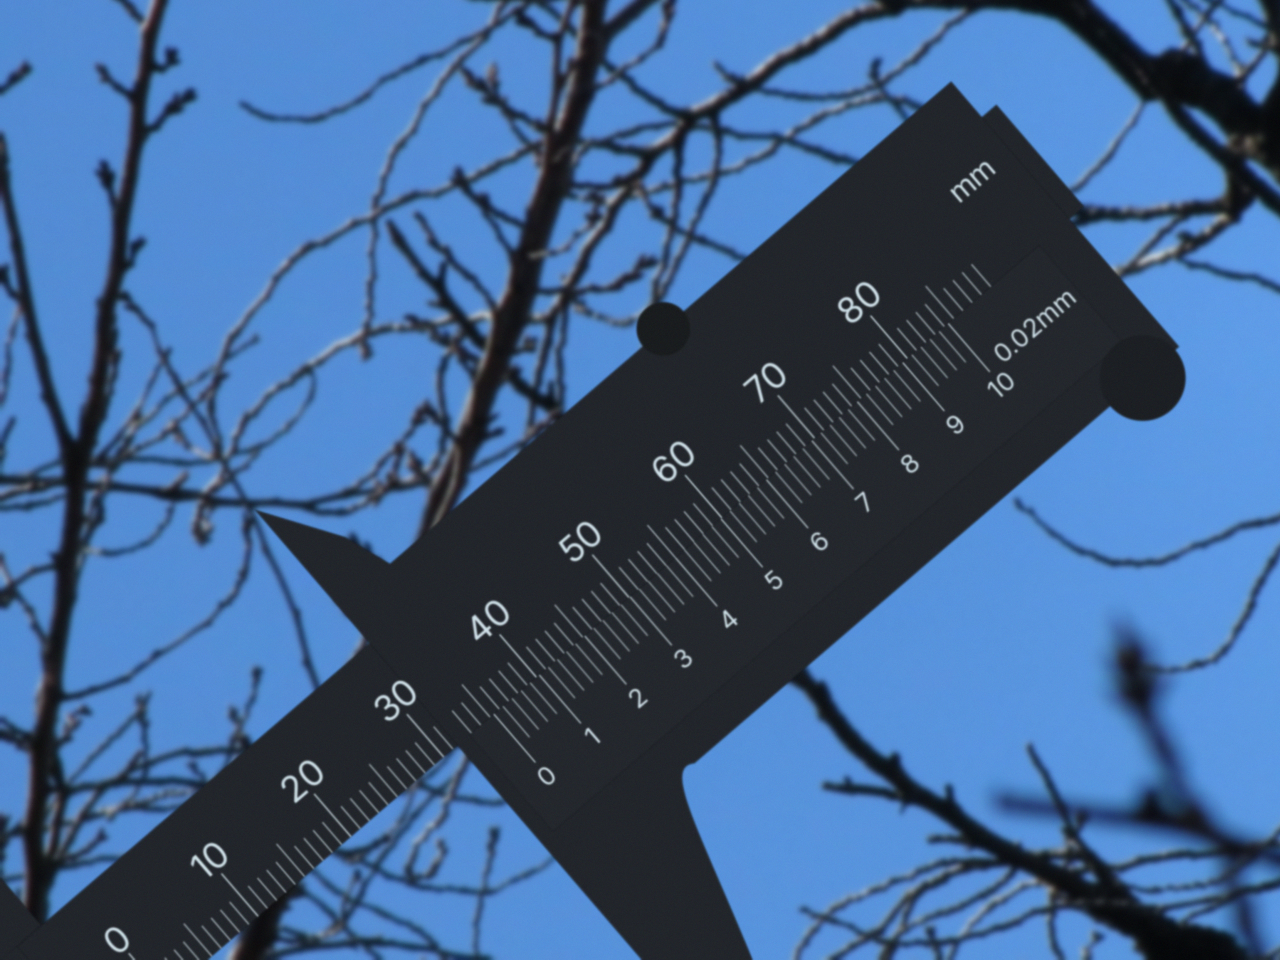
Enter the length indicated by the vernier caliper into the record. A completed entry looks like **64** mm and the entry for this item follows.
**35.4** mm
